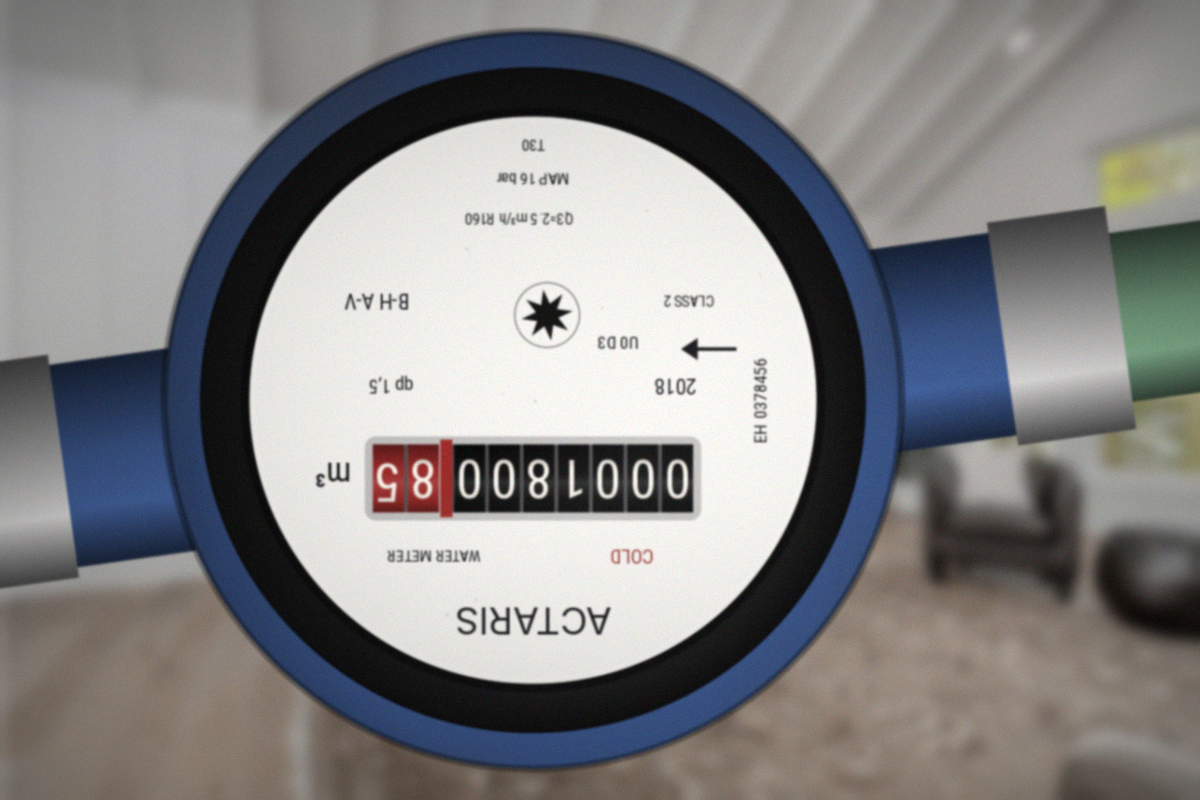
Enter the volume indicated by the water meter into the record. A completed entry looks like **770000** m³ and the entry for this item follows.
**1800.85** m³
